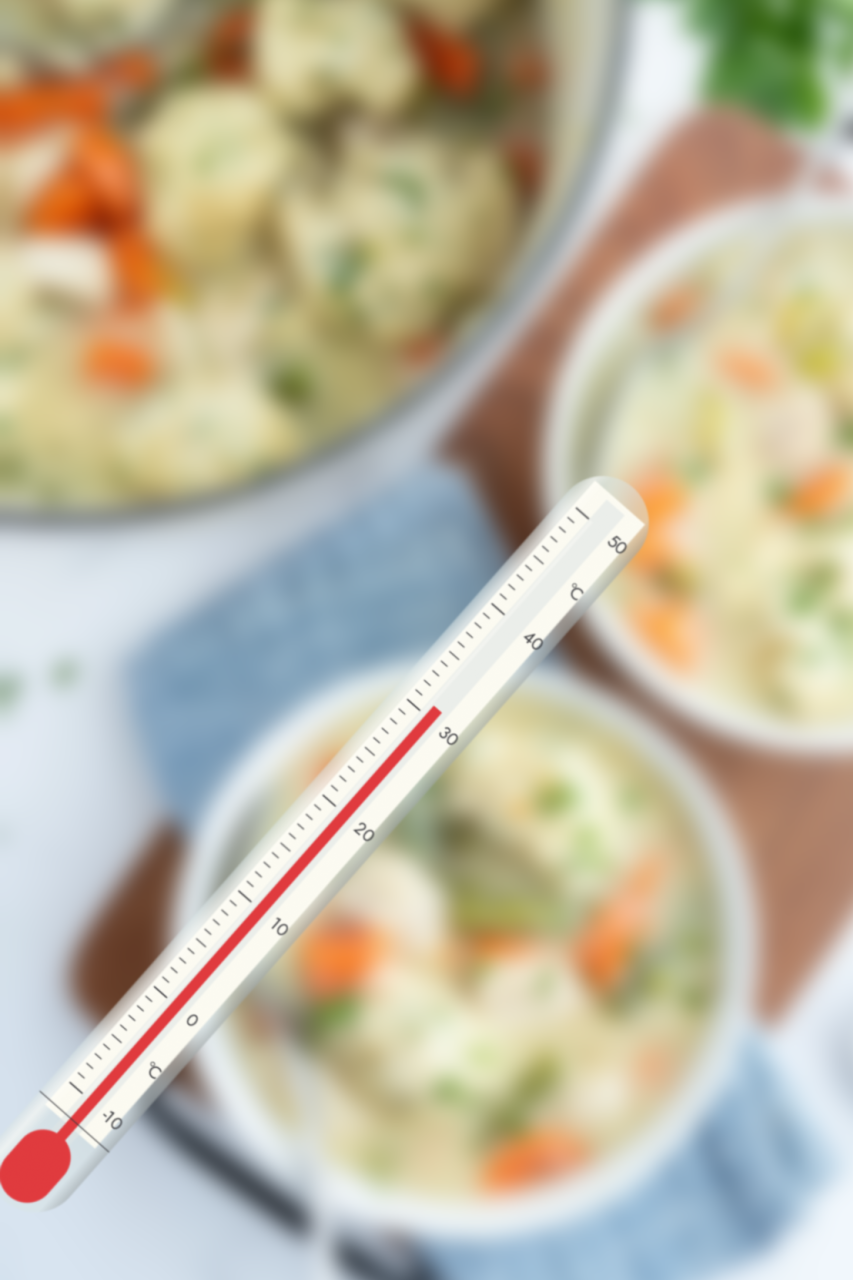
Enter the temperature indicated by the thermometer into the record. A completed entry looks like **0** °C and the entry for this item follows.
**31** °C
